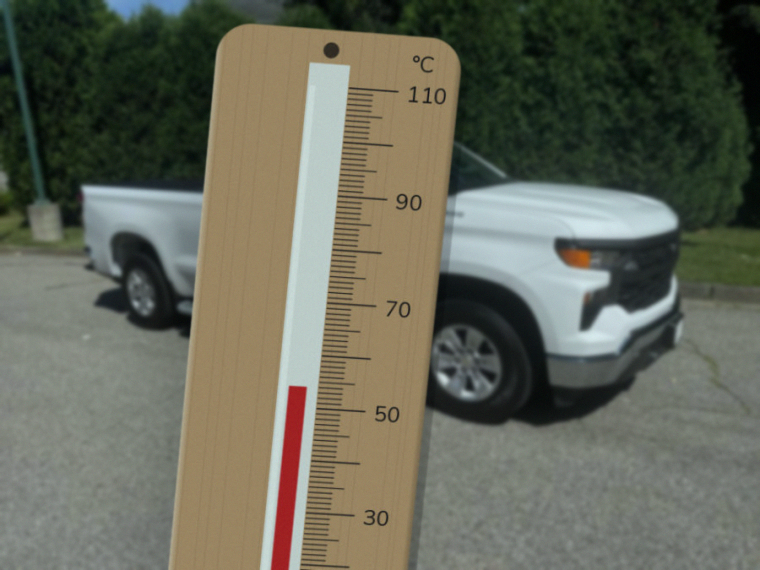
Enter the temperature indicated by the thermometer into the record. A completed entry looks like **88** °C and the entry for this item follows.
**54** °C
